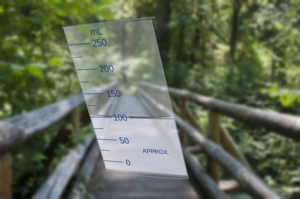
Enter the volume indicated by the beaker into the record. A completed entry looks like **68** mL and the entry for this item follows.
**100** mL
